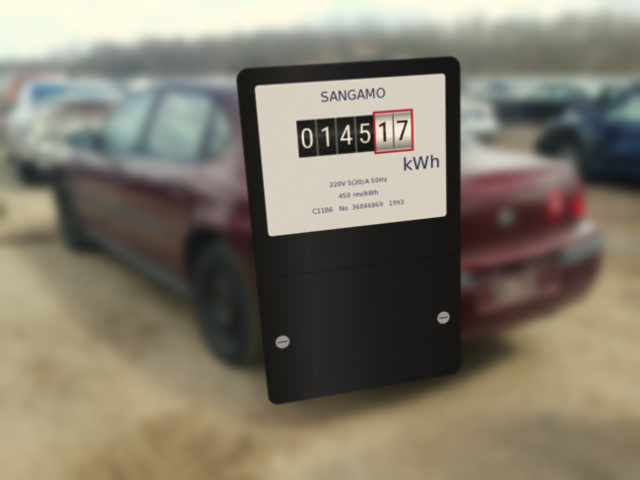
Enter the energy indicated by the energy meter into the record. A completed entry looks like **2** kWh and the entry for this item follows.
**145.17** kWh
